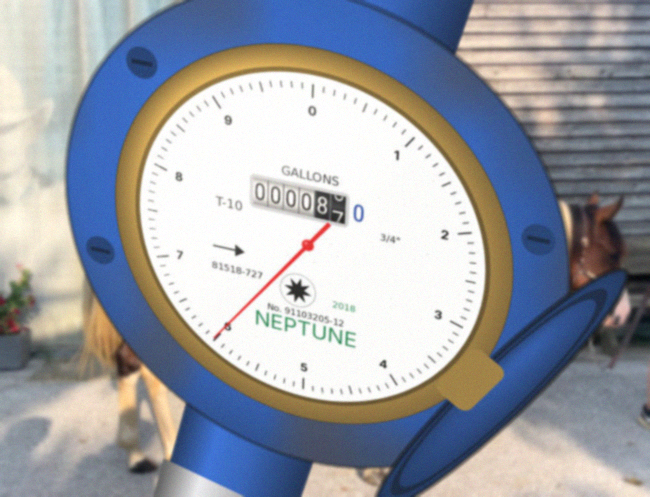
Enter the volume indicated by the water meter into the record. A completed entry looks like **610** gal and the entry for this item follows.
**866.0** gal
